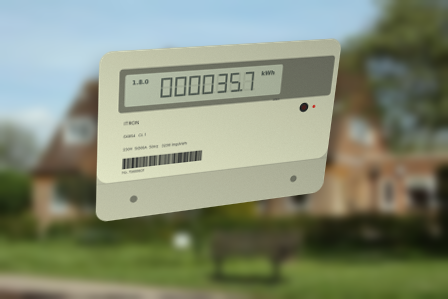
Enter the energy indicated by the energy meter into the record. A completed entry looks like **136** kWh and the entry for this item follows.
**35.7** kWh
